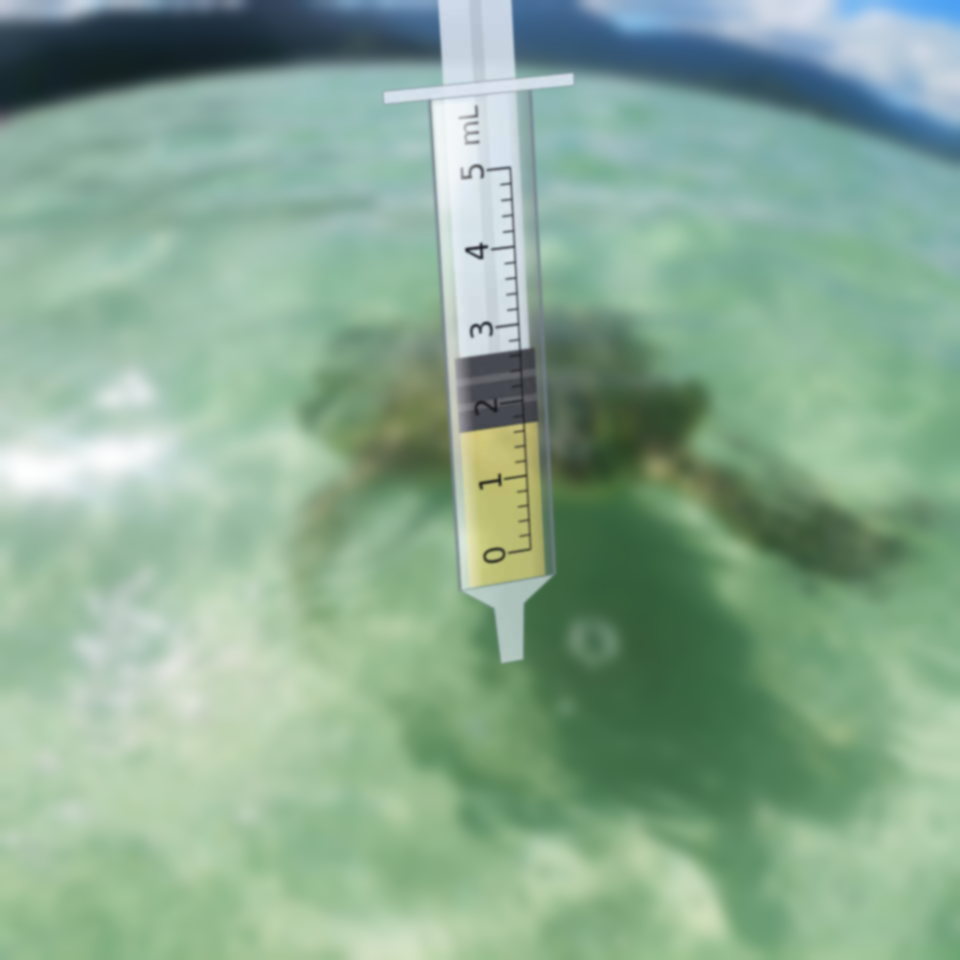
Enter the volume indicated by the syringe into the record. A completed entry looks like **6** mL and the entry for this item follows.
**1.7** mL
